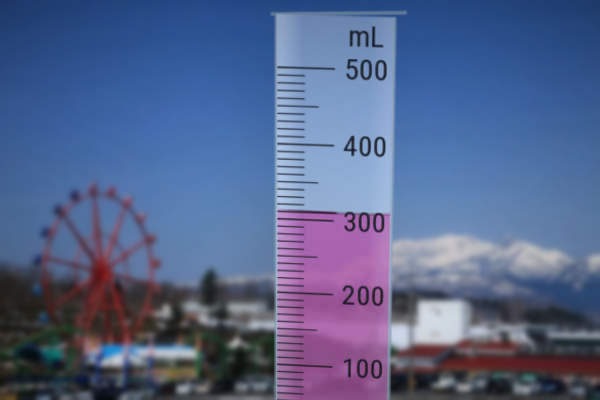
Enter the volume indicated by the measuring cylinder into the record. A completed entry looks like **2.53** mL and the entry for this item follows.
**310** mL
